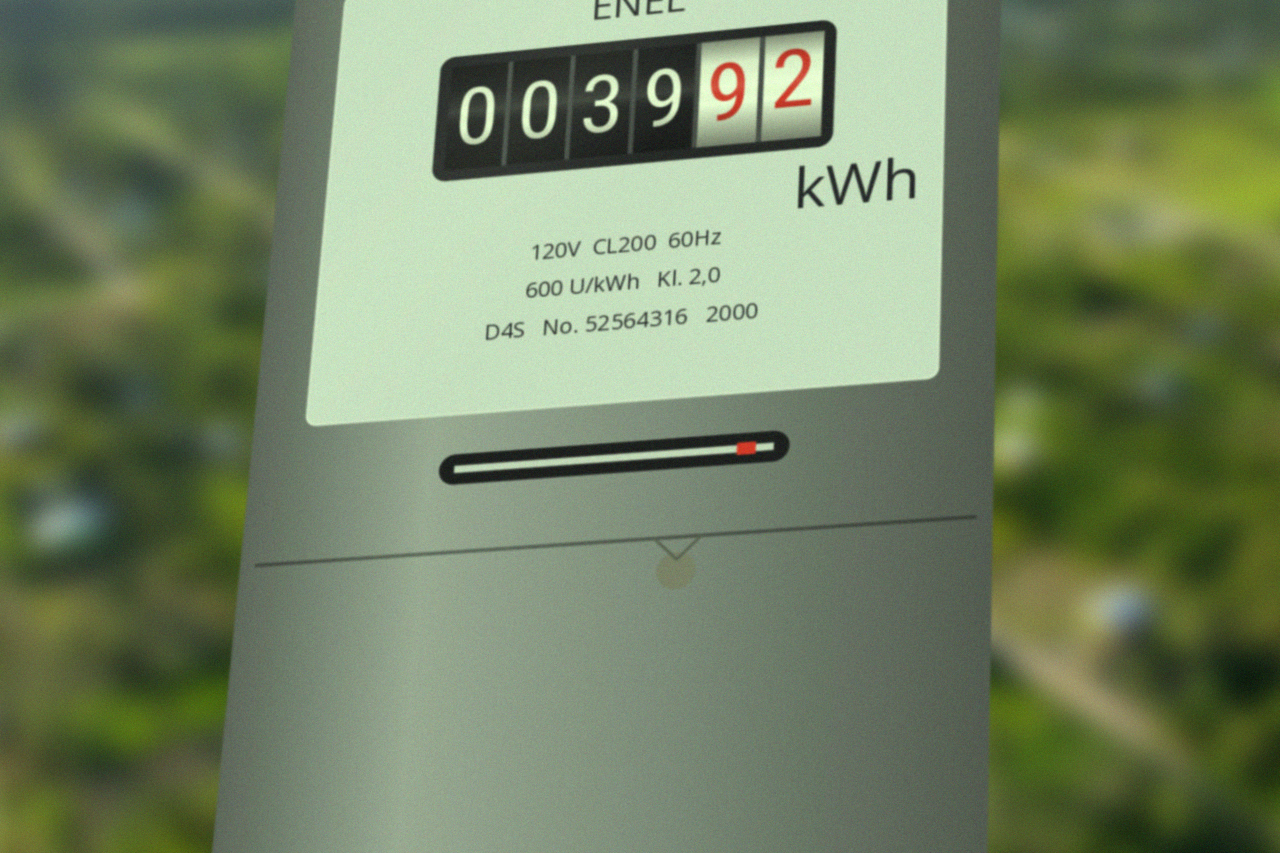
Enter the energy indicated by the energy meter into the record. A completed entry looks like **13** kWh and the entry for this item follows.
**39.92** kWh
